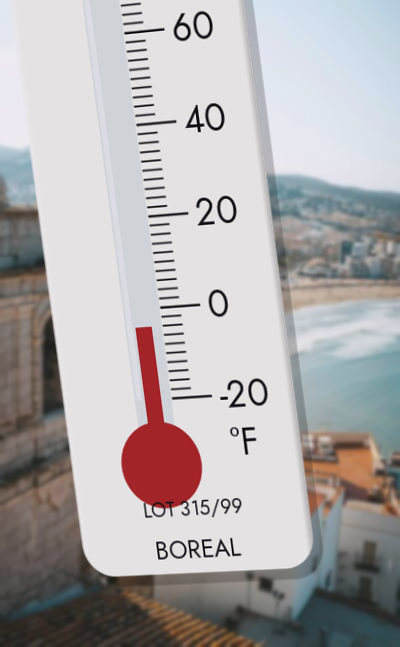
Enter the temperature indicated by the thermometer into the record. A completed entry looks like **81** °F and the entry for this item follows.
**-4** °F
